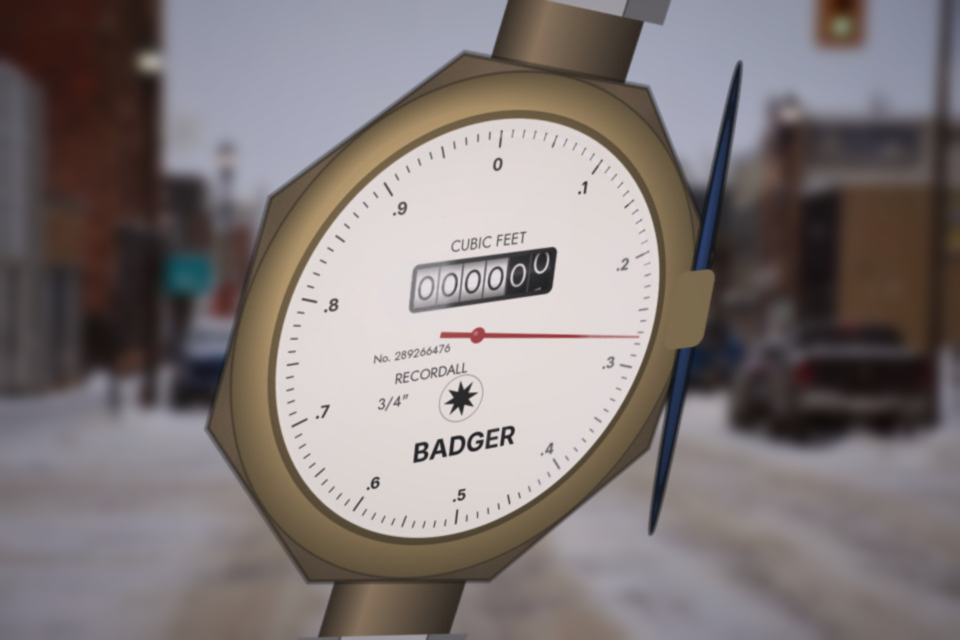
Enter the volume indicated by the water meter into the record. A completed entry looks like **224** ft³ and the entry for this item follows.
**0.27** ft³
